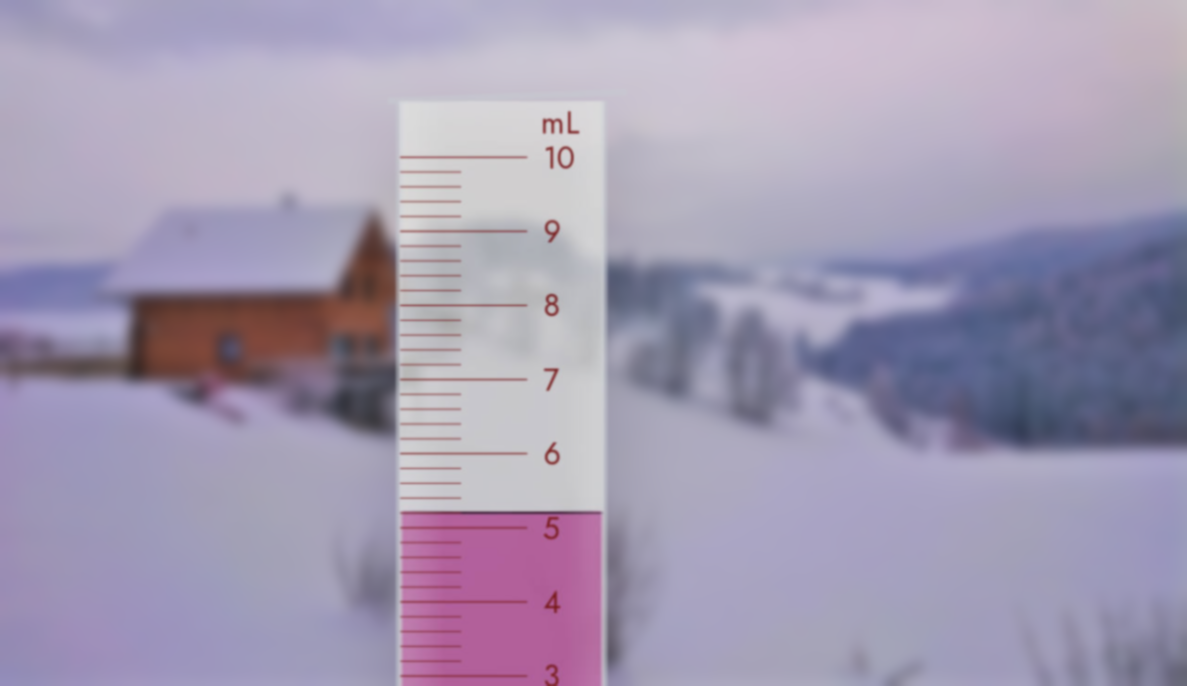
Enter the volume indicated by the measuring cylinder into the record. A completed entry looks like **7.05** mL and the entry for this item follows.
**5.2** mL
